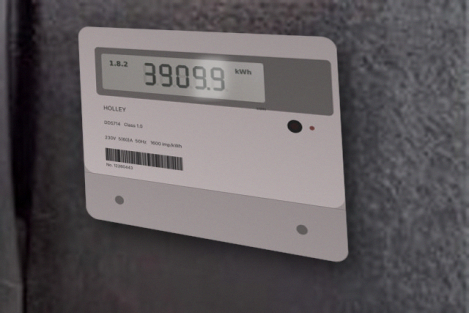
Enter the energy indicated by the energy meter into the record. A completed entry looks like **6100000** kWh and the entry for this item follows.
**3909.9** kWh
